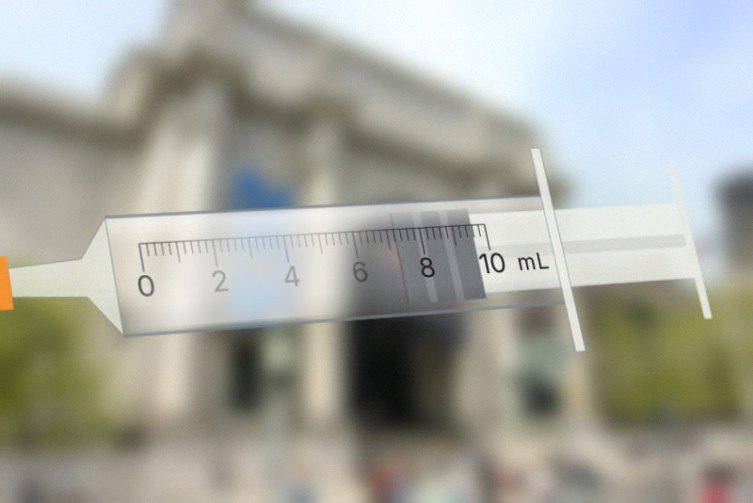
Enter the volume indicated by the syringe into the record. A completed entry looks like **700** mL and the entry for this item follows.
**7.2** mL
